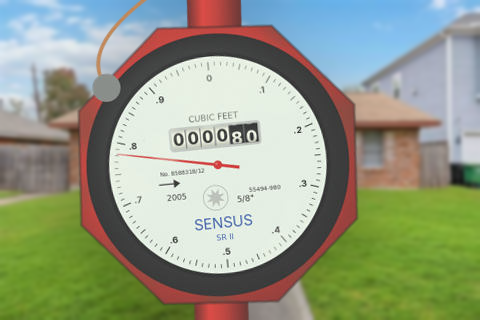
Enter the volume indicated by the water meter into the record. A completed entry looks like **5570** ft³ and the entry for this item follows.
**79.78** ft³
